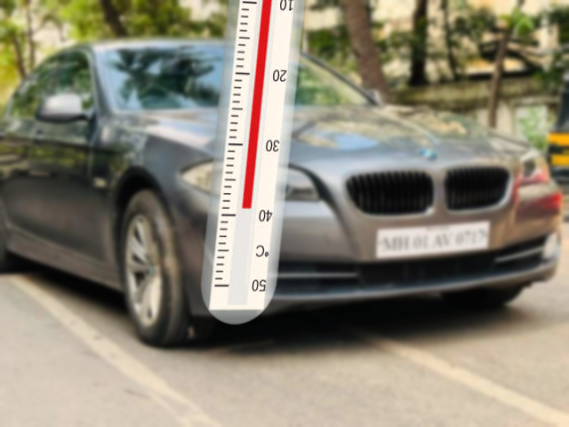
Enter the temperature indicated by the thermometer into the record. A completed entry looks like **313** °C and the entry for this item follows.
**39** °C
